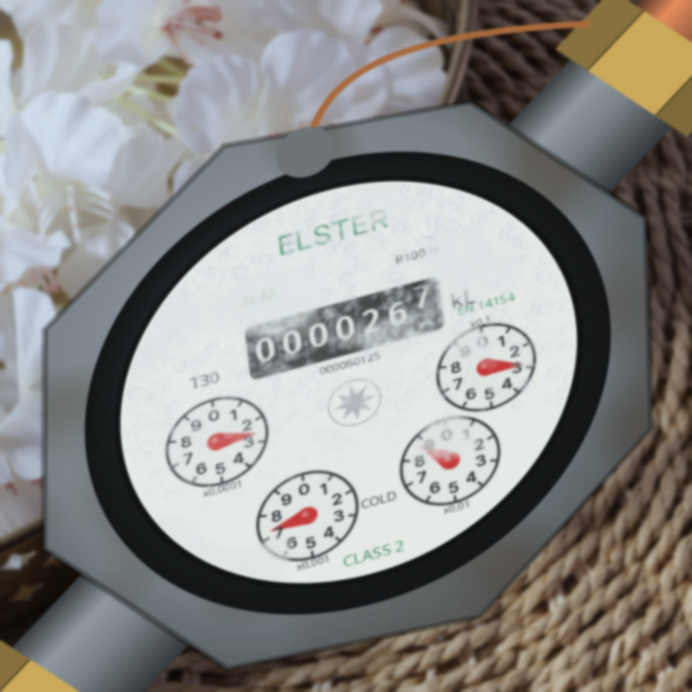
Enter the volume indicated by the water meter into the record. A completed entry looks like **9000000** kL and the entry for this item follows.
**267.2872** kL
